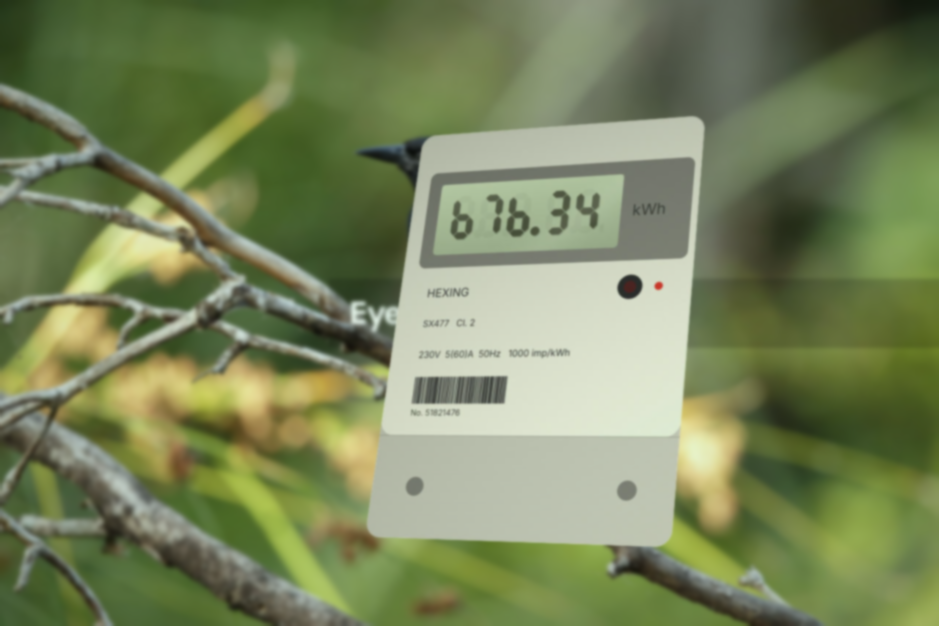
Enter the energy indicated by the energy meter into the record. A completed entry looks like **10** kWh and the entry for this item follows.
**676.34** kWh
